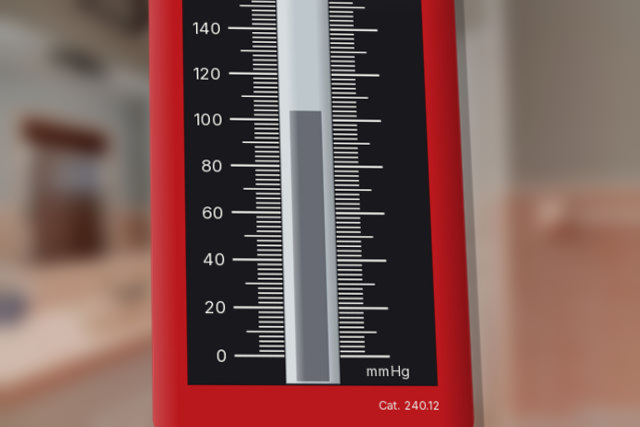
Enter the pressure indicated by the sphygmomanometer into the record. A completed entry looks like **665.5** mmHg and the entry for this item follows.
**104** mmHg
